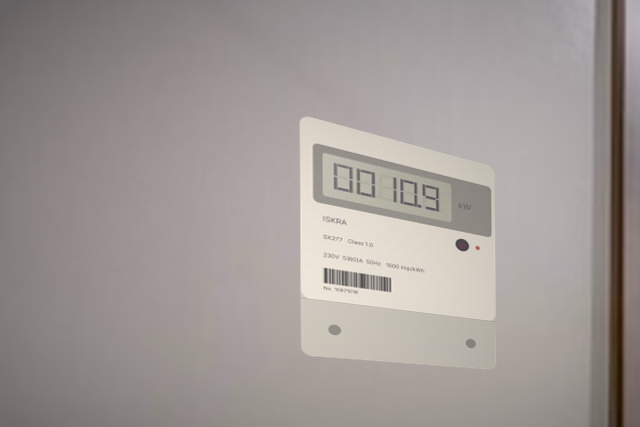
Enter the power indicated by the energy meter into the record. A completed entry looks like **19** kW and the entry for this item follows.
**10.9** kW
